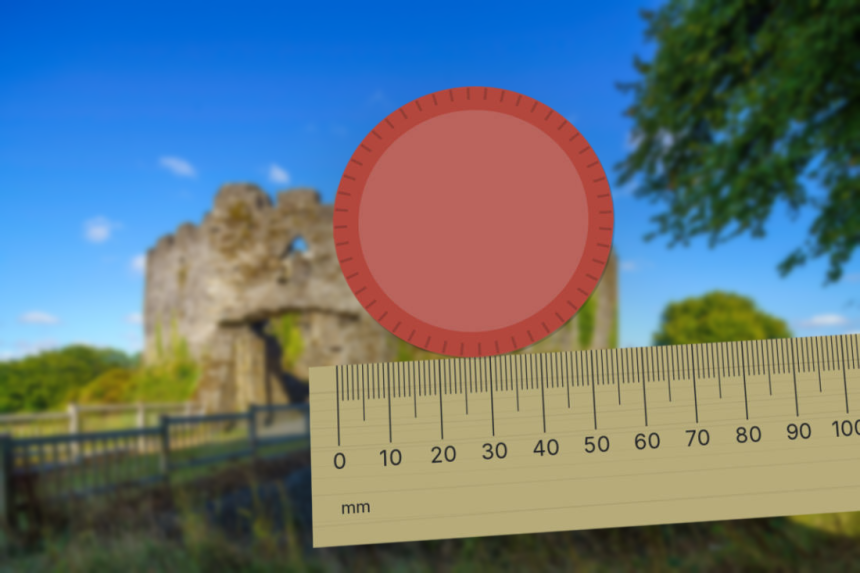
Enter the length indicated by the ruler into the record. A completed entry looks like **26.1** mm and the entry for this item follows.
**56** mm
